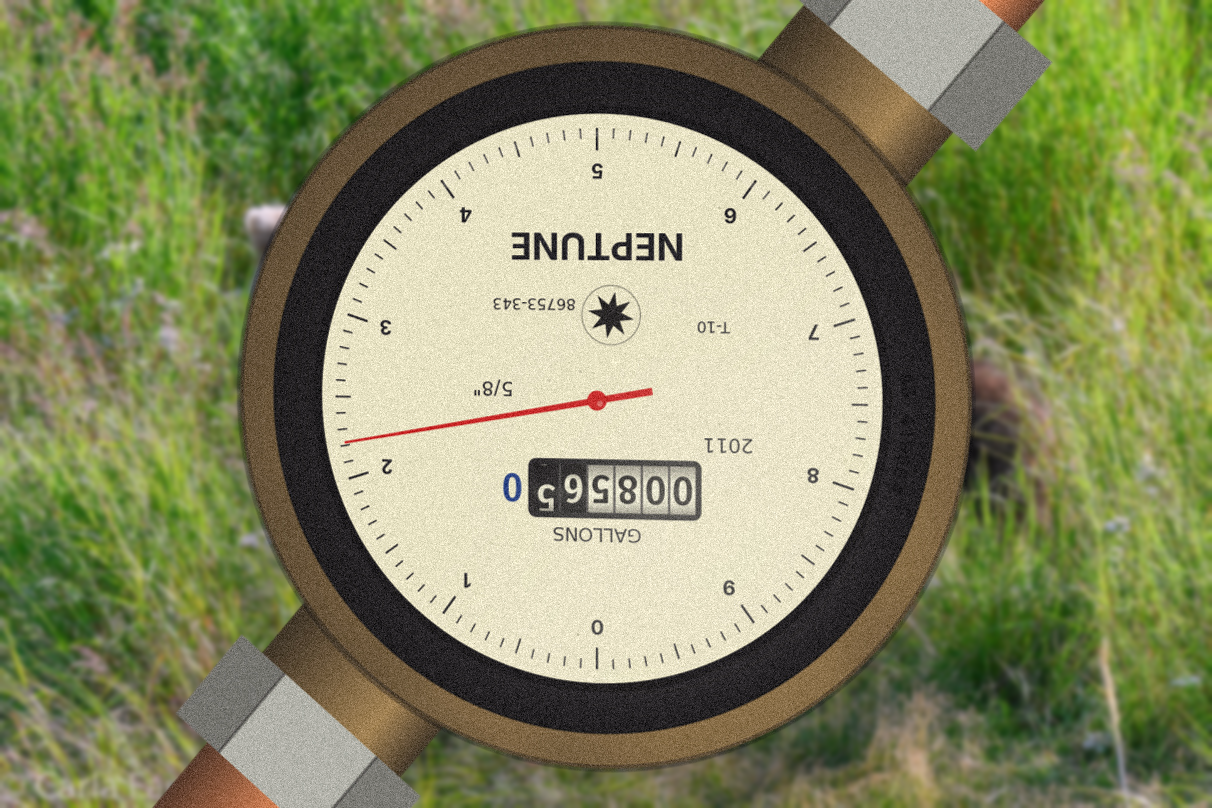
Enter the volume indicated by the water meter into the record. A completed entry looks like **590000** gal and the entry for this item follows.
**85652.2** gal
